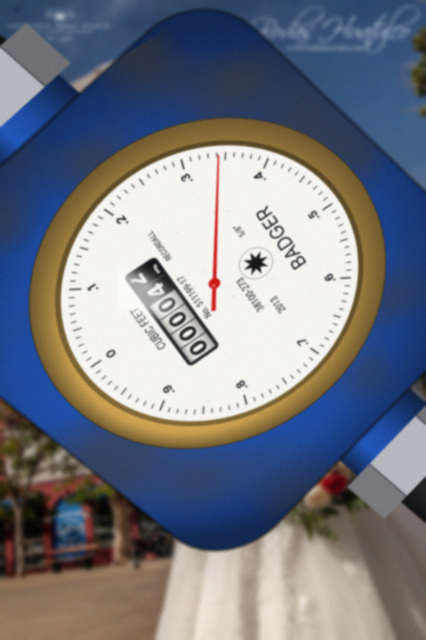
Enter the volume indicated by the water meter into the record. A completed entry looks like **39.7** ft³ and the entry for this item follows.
**42.34** ft³
